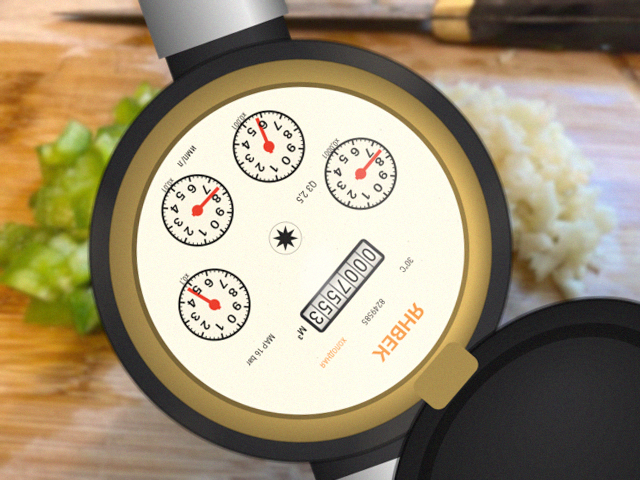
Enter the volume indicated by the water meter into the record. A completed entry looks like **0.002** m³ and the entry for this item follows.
**7553.4757** m³
